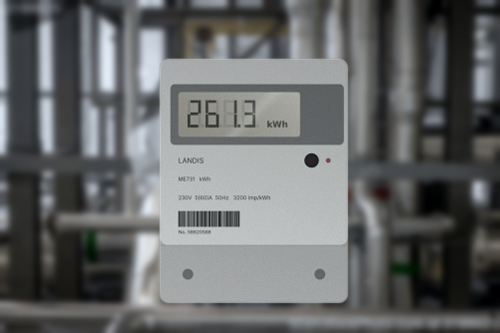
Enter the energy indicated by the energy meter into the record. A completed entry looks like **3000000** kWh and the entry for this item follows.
**261.3** kWh
